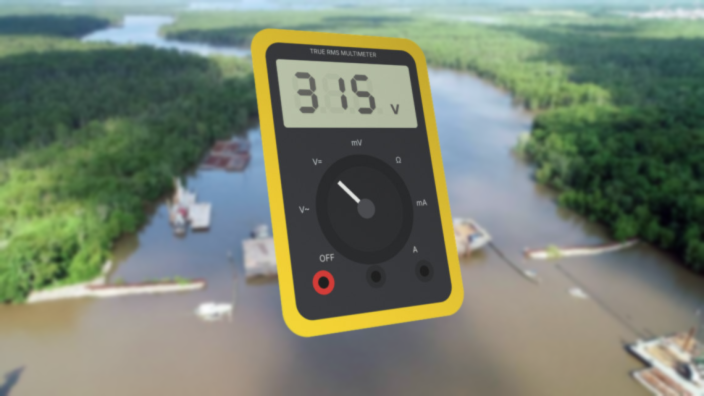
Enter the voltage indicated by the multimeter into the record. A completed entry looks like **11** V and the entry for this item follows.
**315** V
